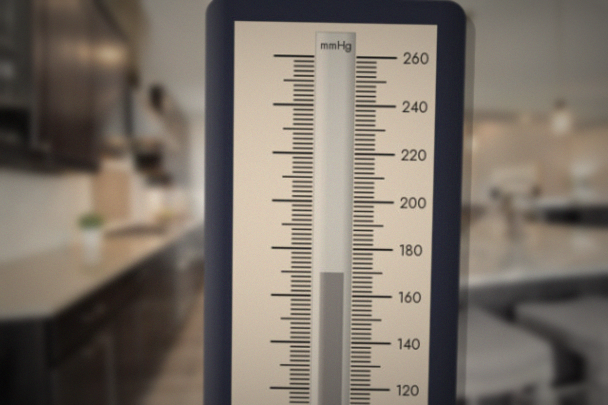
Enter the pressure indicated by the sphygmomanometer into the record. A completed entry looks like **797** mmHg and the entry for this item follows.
**170** mmHg
